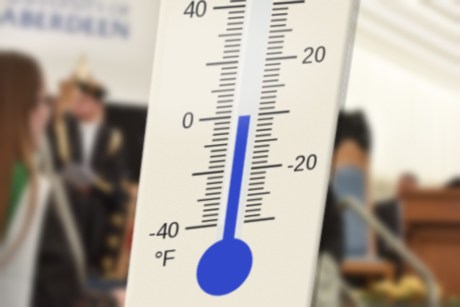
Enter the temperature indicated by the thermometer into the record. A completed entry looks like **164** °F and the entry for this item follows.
**0** °F
